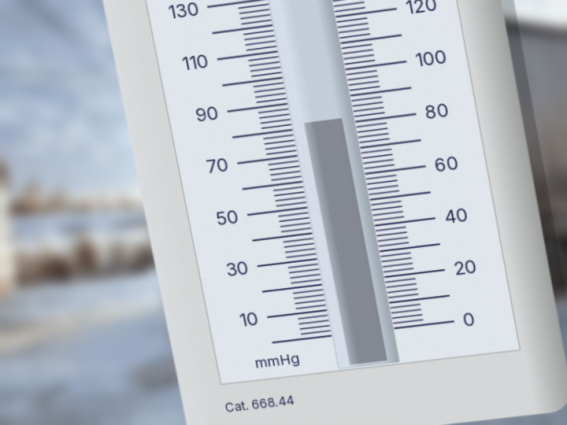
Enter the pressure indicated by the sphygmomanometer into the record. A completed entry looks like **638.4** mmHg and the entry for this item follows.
**82** mmHg
